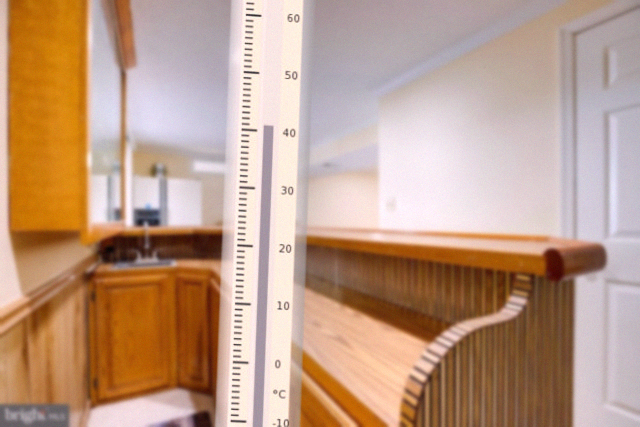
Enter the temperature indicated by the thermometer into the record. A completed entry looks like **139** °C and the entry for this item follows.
**41** °C
